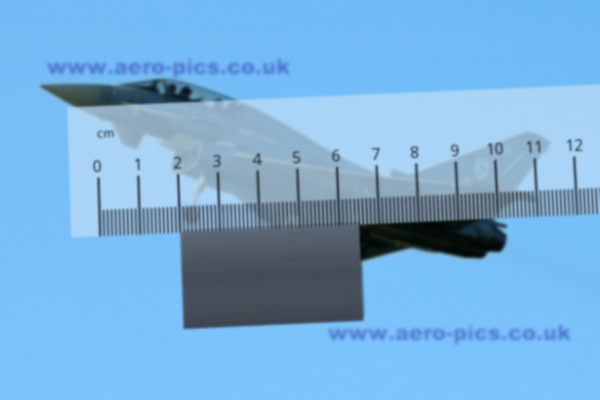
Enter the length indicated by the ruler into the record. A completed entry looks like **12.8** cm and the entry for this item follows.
**4.5** cm
